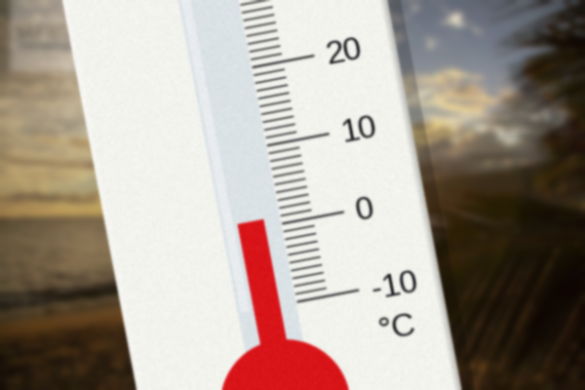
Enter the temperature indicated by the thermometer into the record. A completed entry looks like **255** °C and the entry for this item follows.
**1** °C
